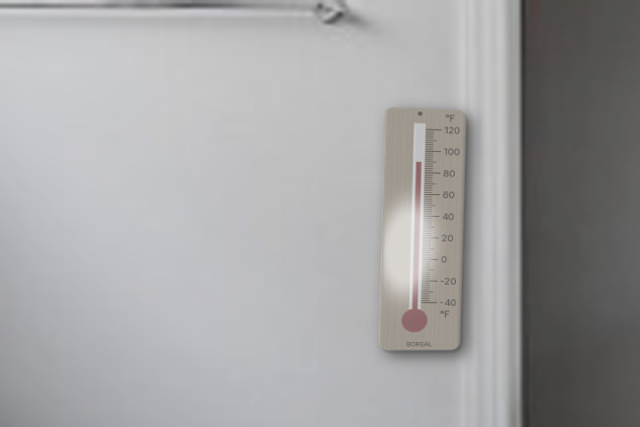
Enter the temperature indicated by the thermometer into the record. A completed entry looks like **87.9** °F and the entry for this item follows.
**90** °F
